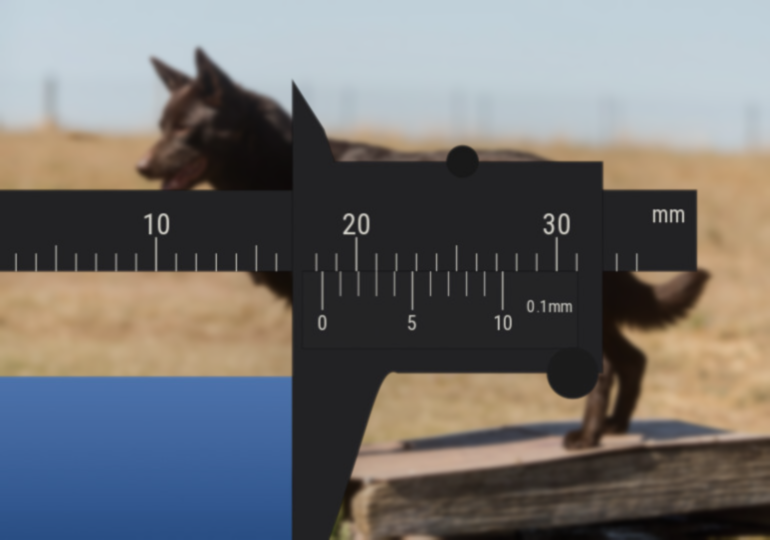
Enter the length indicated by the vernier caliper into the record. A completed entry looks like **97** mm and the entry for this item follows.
**18.3** mm
